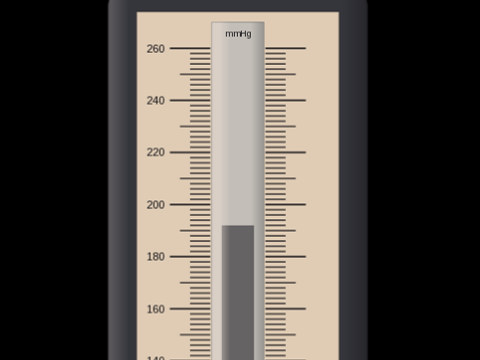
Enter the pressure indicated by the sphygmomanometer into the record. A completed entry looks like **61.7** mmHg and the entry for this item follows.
**192** mmHg
